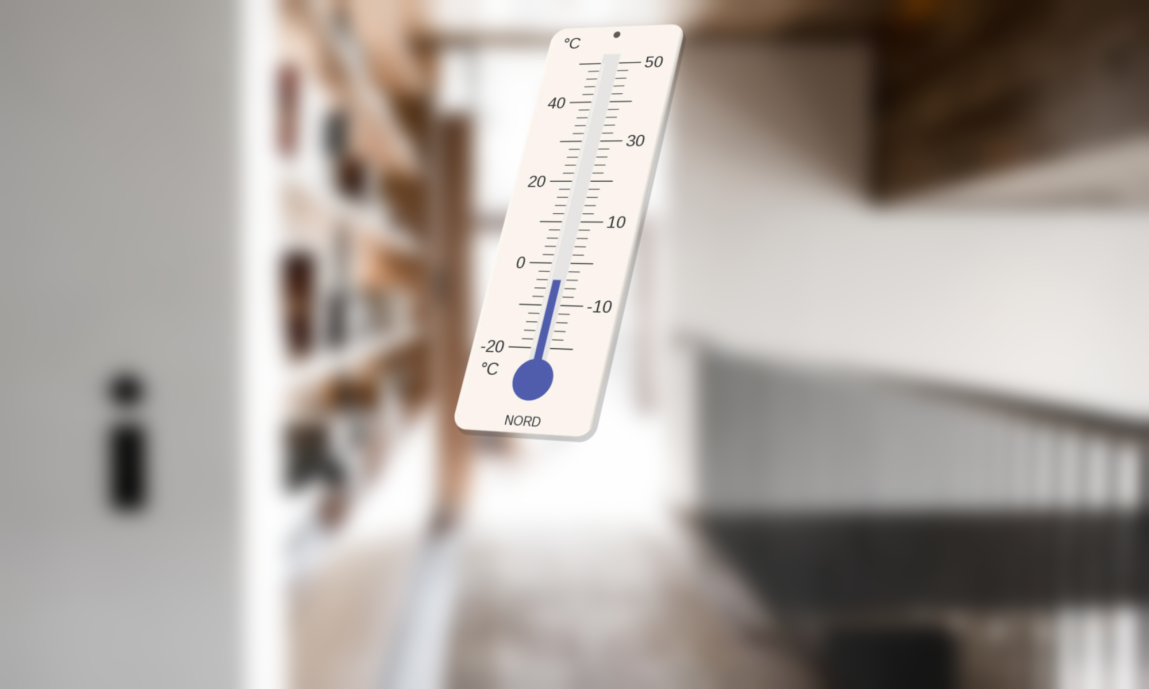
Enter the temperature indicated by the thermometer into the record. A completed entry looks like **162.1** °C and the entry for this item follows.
**-4** °C
